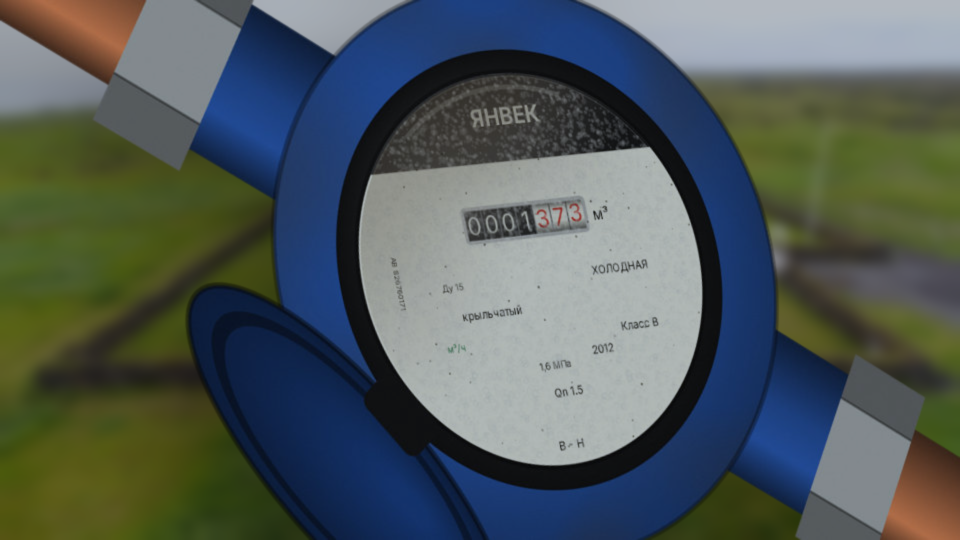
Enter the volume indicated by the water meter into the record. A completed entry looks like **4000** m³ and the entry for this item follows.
**1.373** m³
